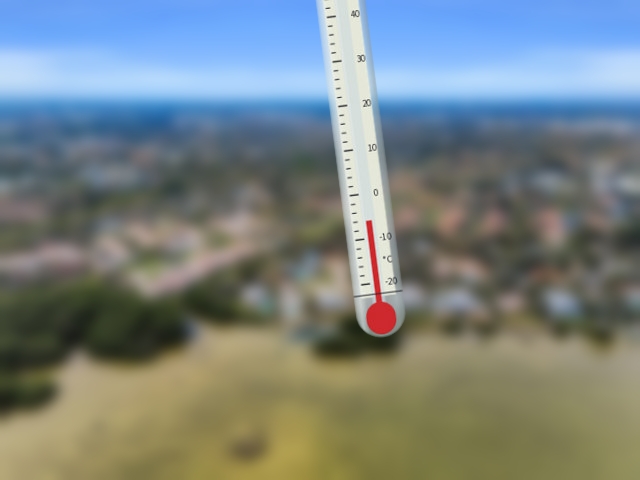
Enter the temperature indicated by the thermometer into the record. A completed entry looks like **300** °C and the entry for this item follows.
**-6** °C
